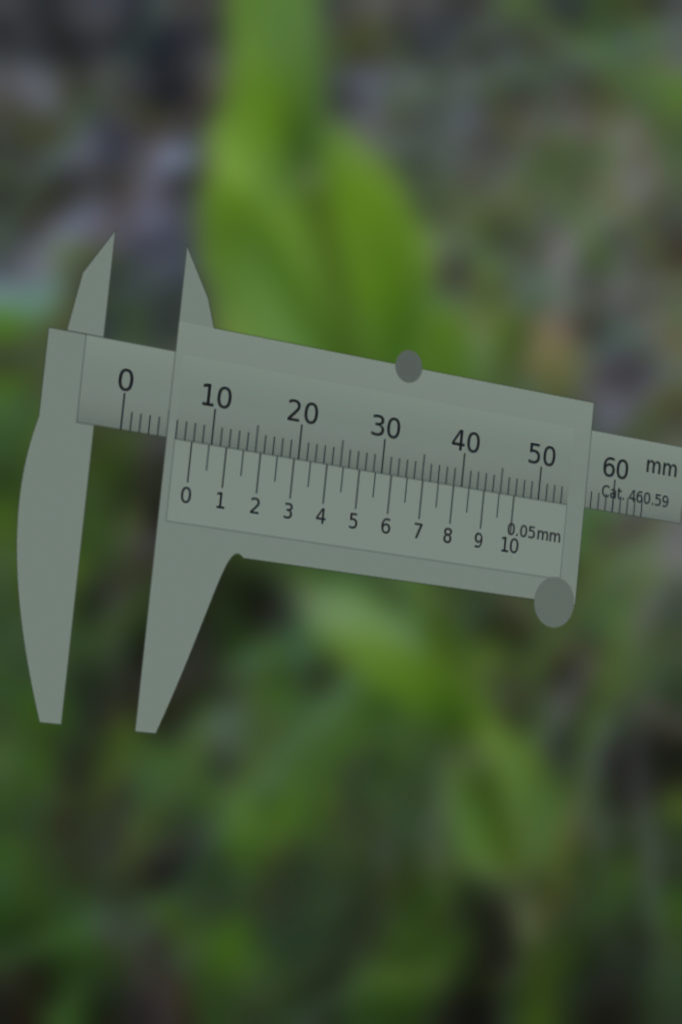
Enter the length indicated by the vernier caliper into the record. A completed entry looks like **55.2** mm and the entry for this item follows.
**7.8** mm
